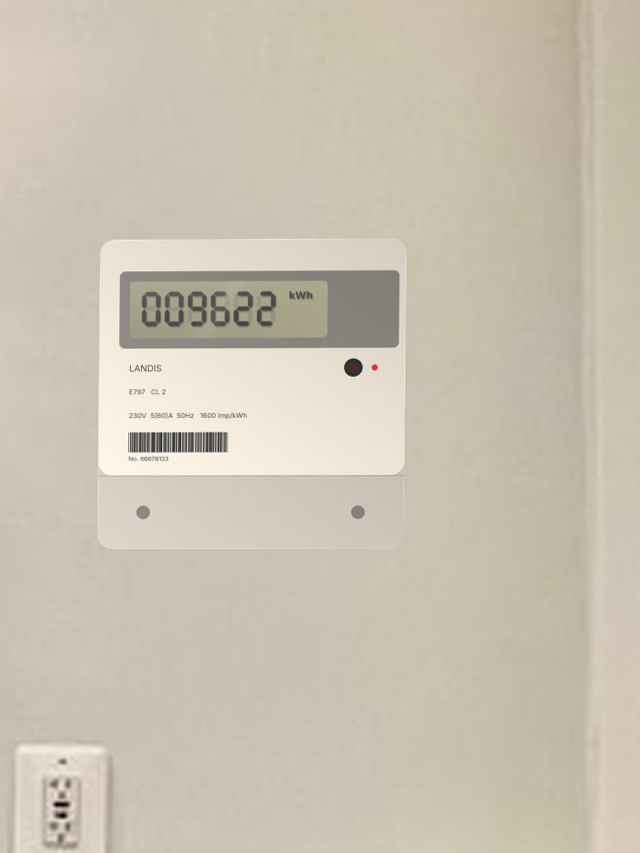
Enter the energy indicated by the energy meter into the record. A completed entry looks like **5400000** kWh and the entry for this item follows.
**9622** kWh
